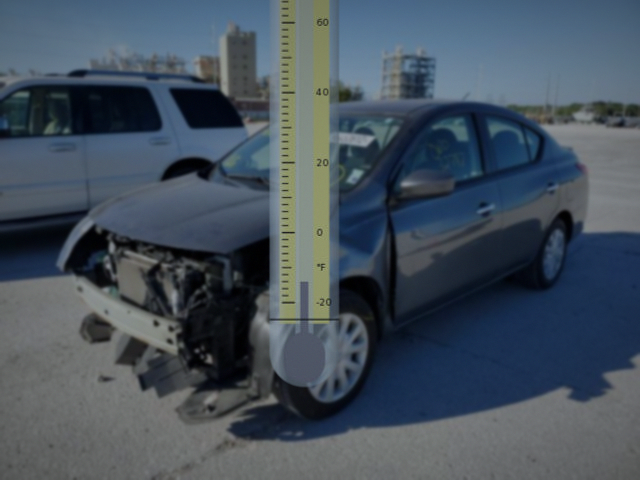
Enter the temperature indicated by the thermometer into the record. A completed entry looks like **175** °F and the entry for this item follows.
**-14** °F
